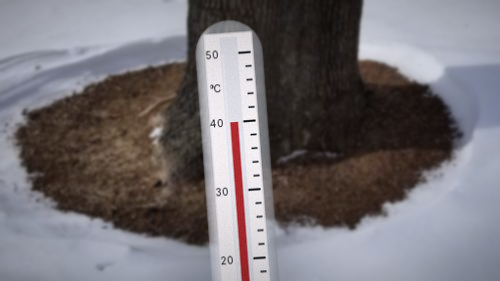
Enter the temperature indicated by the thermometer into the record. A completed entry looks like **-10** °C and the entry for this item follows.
**40** °C
